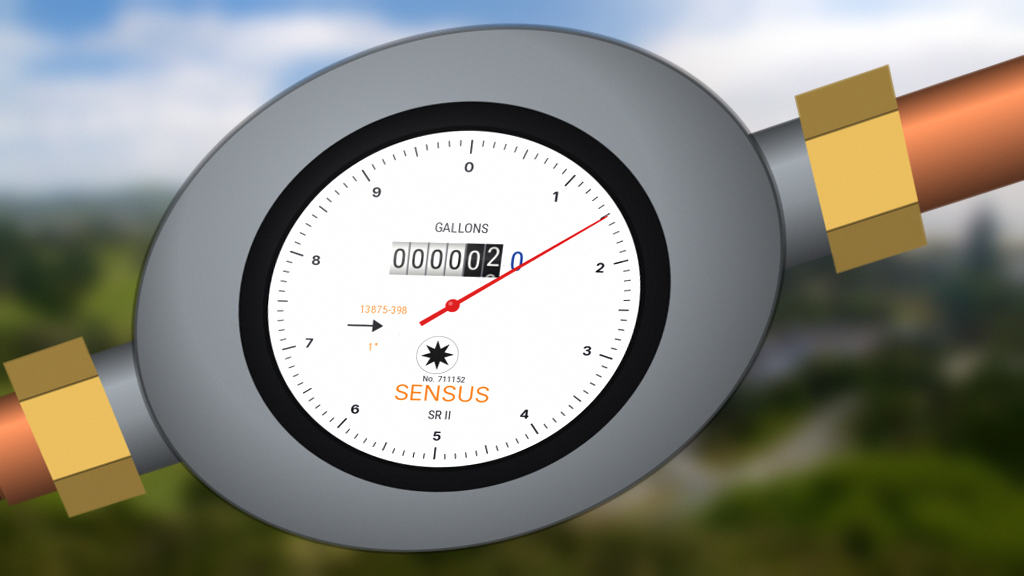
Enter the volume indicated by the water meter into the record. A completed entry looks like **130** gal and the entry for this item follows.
**21.5** gal
